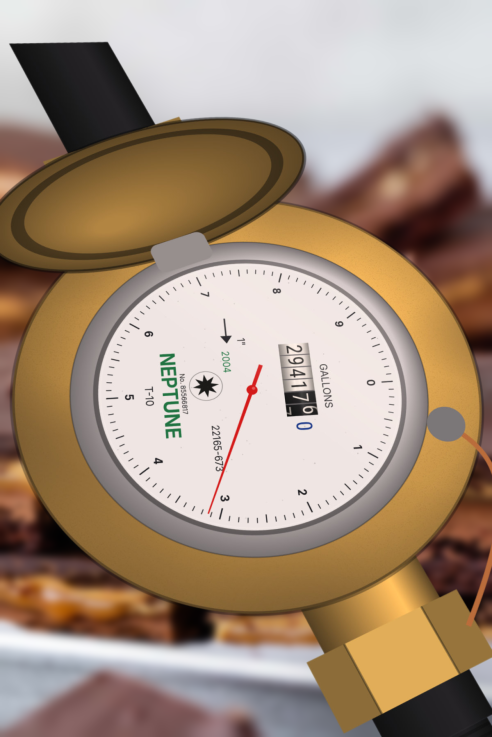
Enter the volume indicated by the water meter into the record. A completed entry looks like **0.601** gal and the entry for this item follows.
**2941763.1** gal
